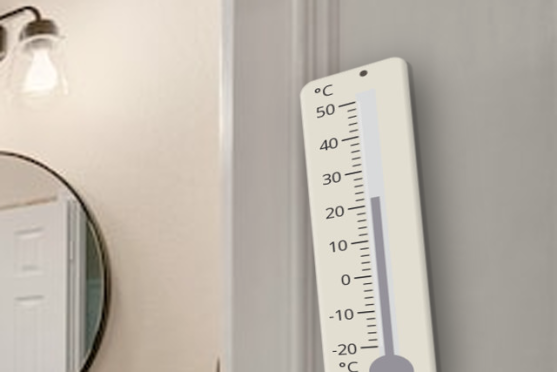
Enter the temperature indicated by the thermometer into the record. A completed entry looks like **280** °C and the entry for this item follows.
**22** °C
